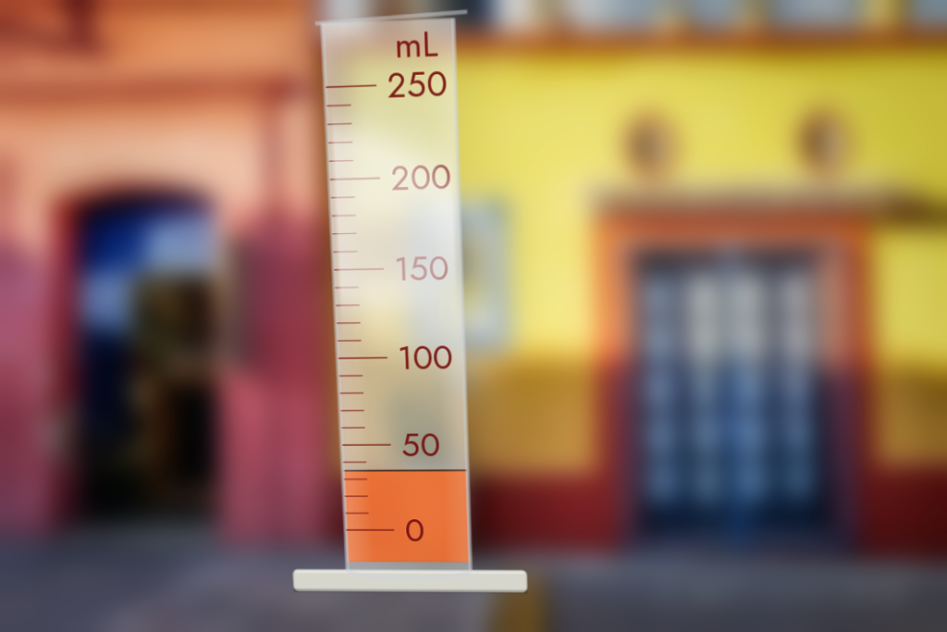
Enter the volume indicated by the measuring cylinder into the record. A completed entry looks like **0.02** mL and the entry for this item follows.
**35** mL
